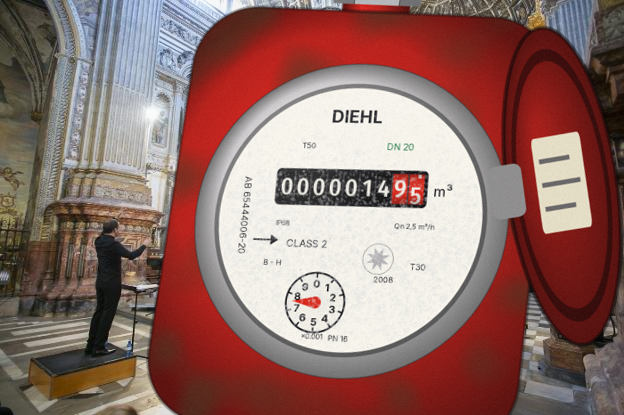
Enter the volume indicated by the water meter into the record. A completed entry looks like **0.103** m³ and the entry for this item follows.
**14.947** m³
